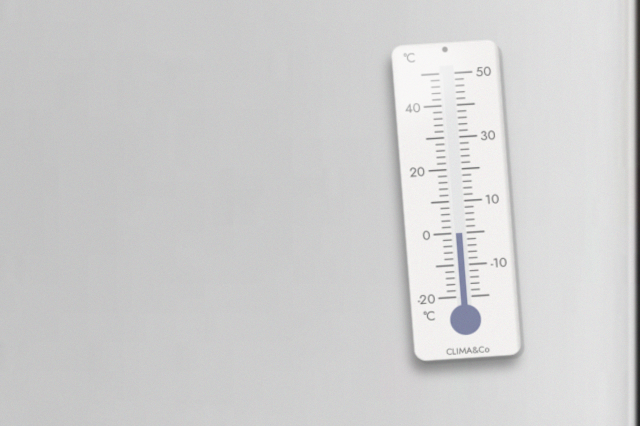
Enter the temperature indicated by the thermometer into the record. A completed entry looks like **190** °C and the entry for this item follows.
**0** °C
